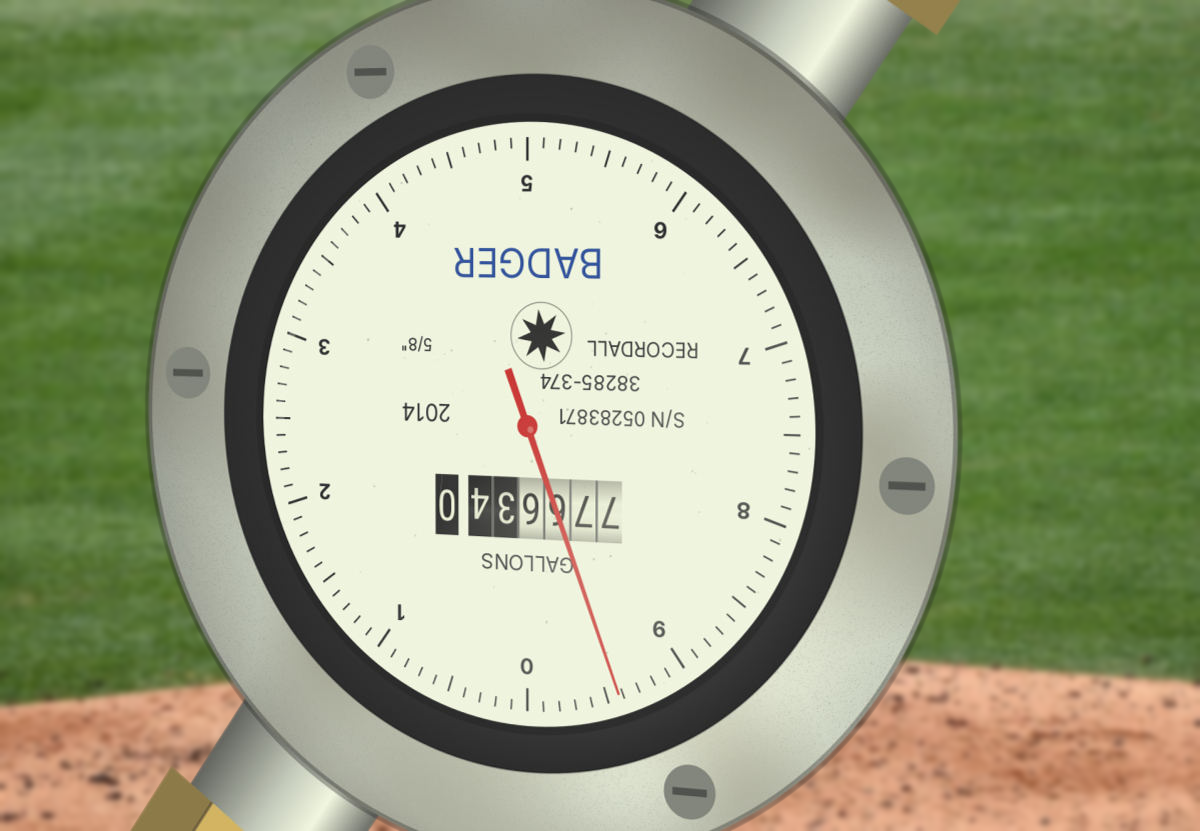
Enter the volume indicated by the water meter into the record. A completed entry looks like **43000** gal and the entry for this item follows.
**7766339.4** gal
